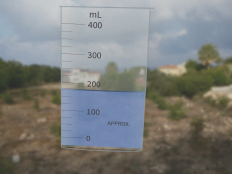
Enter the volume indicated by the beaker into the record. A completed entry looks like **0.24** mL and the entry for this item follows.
**175** mL
